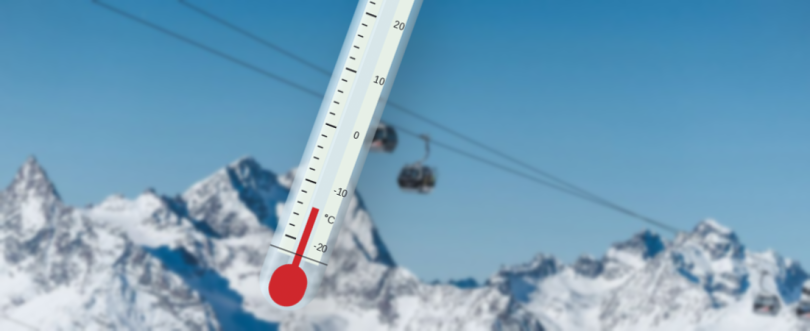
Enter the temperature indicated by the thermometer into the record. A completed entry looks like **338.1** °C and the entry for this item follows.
**-14** °C
